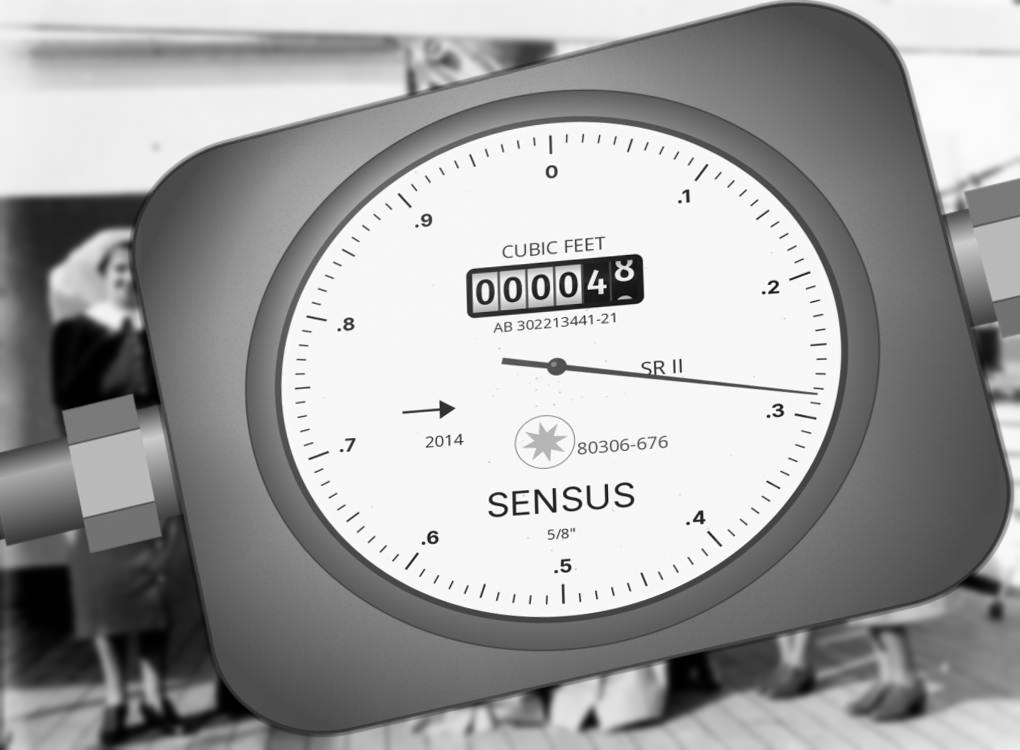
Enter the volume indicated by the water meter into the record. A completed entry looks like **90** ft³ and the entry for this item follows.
**48.28** ft³
